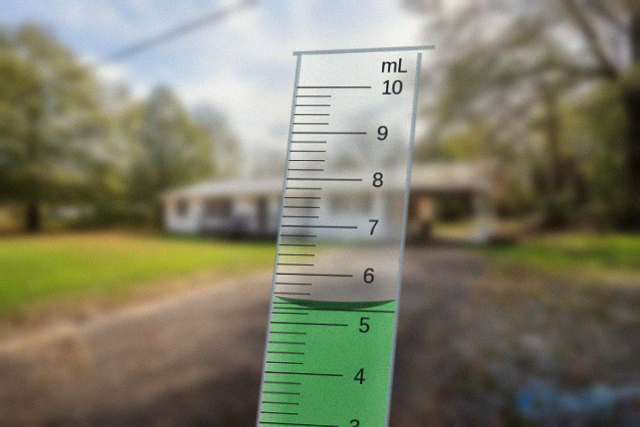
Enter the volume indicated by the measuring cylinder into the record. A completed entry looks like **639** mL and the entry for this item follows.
**5.3** mL
